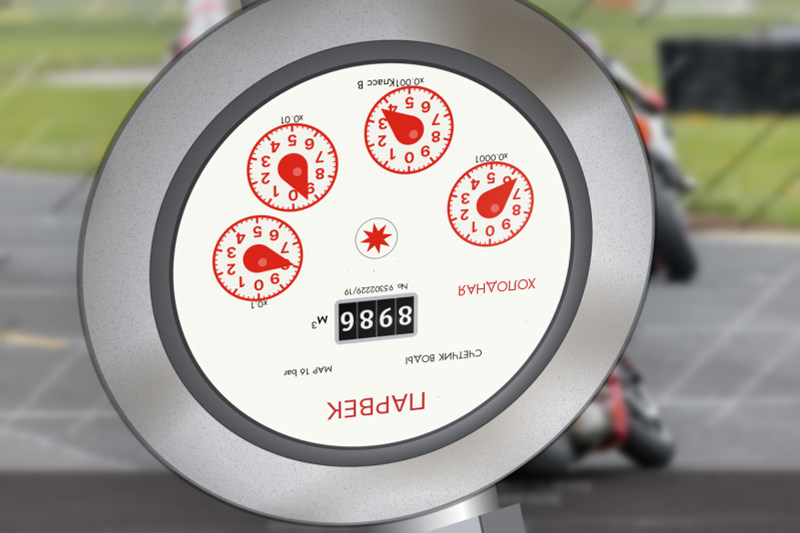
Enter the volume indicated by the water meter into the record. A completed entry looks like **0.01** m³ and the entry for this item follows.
**8986.7936** m³
